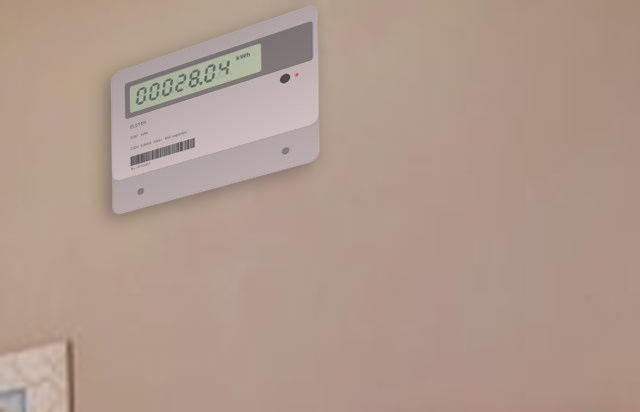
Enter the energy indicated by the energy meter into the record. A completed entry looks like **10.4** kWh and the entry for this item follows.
**28.04** kWh
